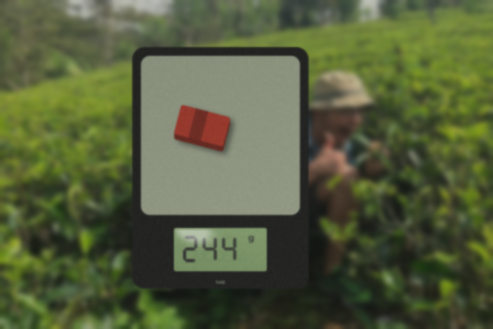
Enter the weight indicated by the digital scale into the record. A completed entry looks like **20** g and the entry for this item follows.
**244** g
